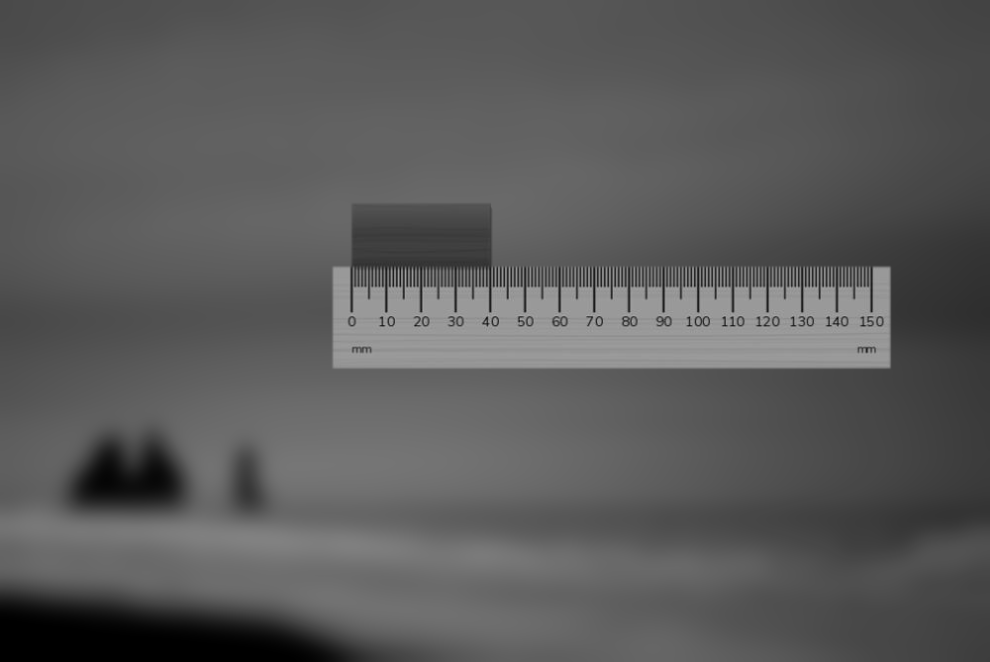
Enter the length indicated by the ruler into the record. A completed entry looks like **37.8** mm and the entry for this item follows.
**40** mm
